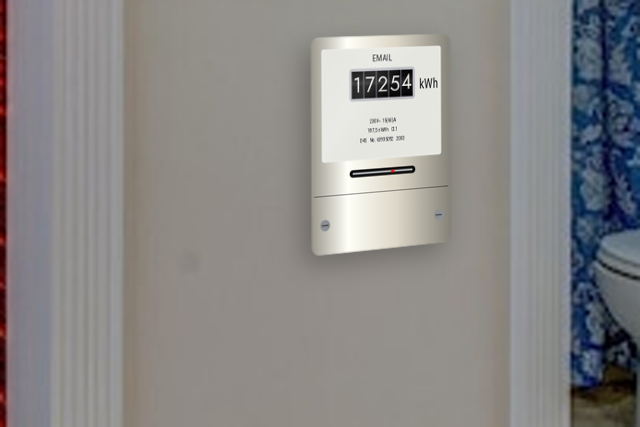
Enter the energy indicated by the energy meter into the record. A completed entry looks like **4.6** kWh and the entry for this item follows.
**17254** kWh
